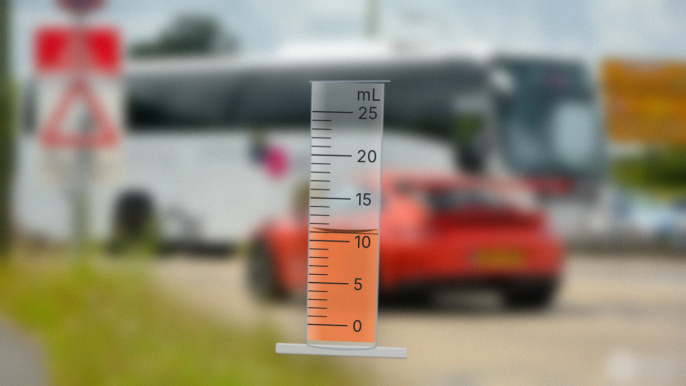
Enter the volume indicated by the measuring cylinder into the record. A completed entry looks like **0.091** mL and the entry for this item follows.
**11** mL
